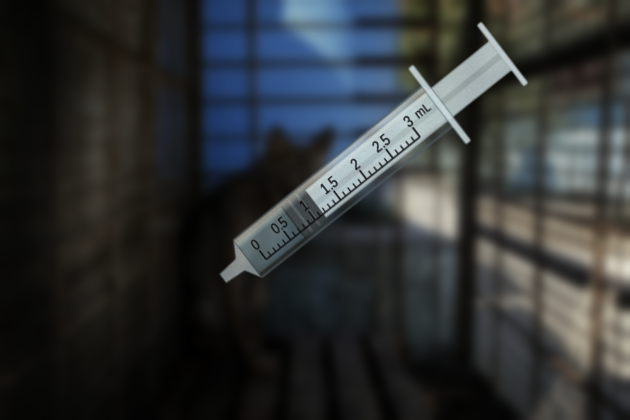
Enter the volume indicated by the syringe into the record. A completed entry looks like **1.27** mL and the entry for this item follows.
**0.7** mL
